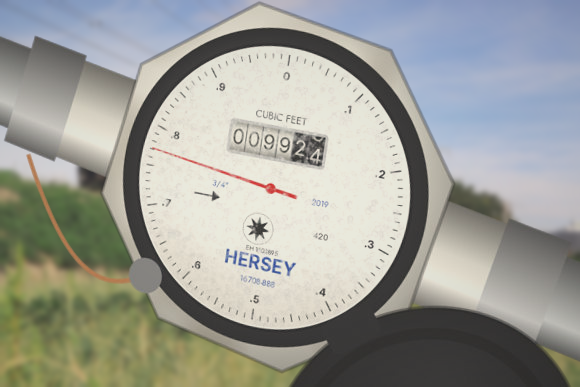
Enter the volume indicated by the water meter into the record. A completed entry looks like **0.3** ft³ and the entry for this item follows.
**9923.77** ft³
